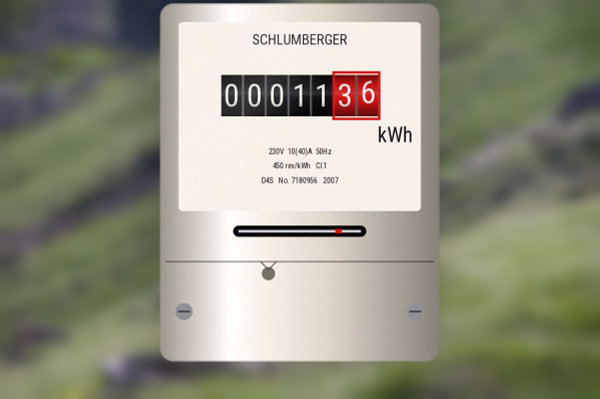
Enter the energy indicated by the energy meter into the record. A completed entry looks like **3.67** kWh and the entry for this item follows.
**11.36** kWh
